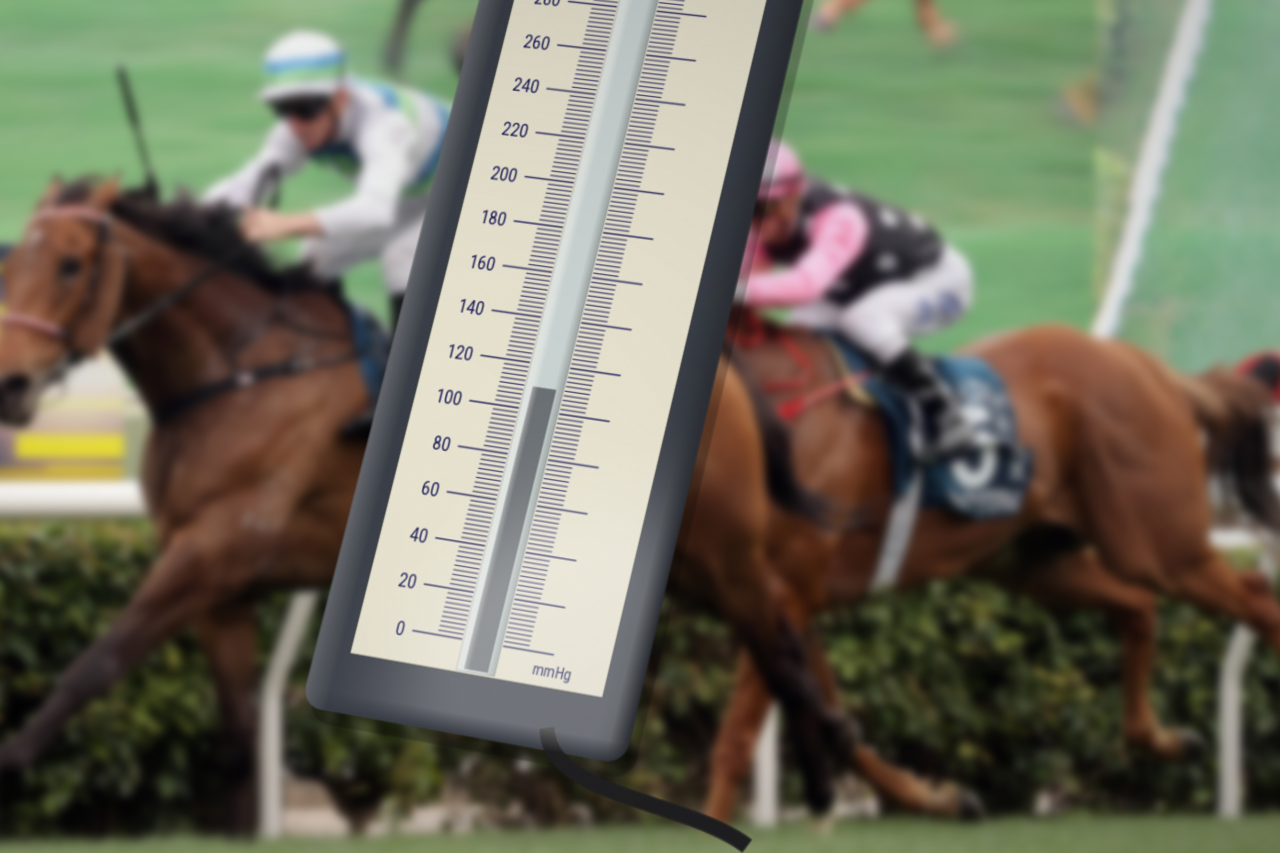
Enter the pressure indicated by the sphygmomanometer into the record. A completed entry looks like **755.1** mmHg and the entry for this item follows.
**110** mmHg
